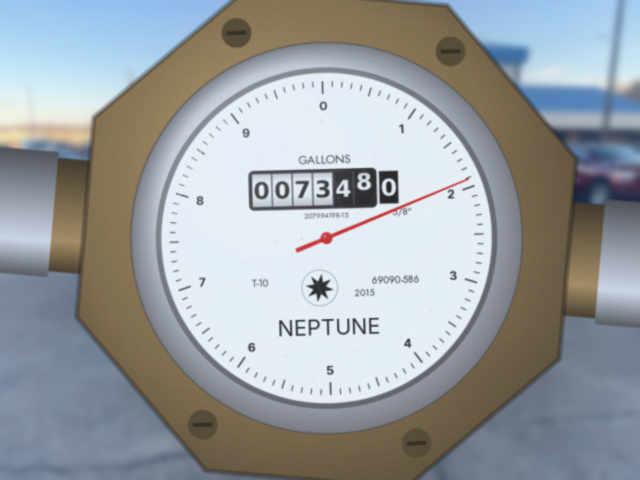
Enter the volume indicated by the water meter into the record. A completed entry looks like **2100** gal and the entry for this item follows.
**73481.9** gal
